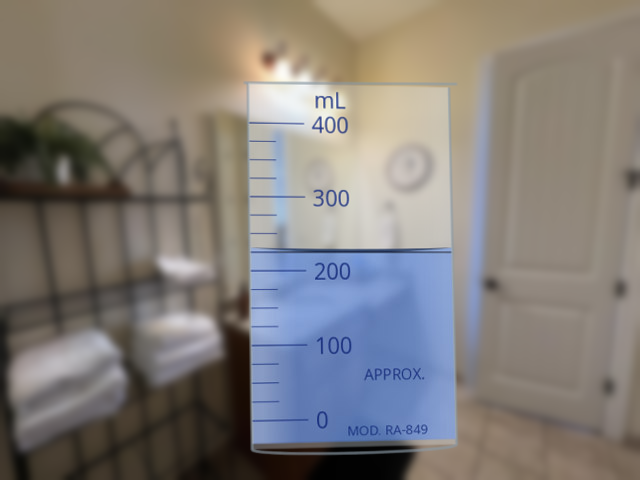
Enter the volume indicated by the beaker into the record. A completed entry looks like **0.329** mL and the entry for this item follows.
**225** mL
